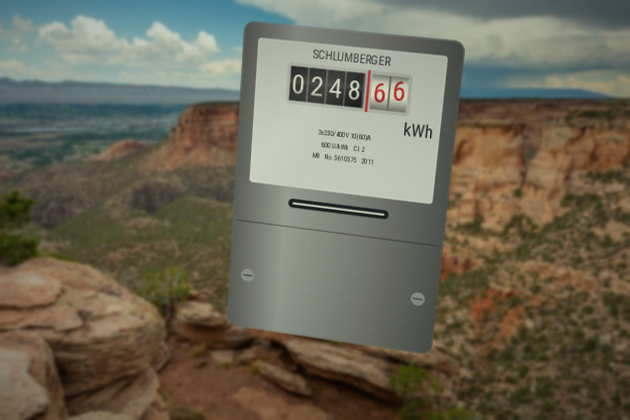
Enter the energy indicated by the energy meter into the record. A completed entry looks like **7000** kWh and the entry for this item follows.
**248.66** kWh
